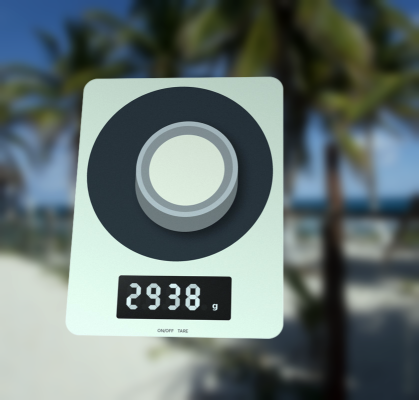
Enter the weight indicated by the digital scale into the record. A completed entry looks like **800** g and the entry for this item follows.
**2938** g
